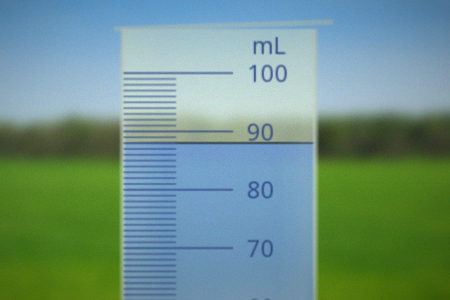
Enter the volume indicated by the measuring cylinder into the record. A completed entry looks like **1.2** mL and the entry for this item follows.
**88** mL
